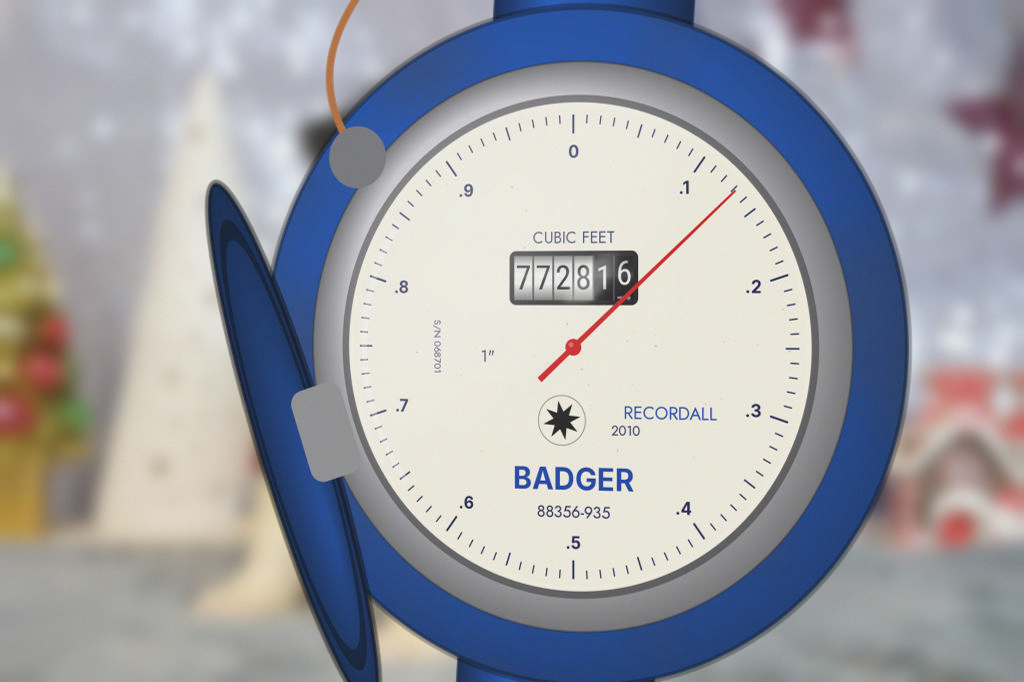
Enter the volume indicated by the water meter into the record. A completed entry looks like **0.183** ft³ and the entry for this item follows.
**772816.13** ft³
